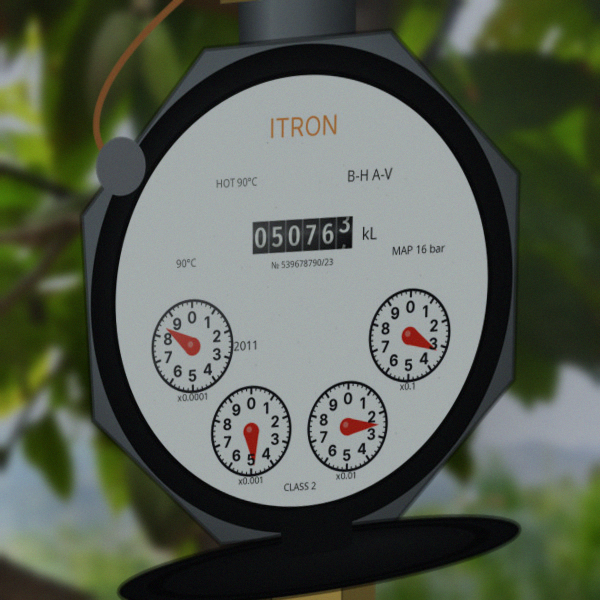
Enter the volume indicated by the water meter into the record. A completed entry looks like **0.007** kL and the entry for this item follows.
**50763.3248** kL
